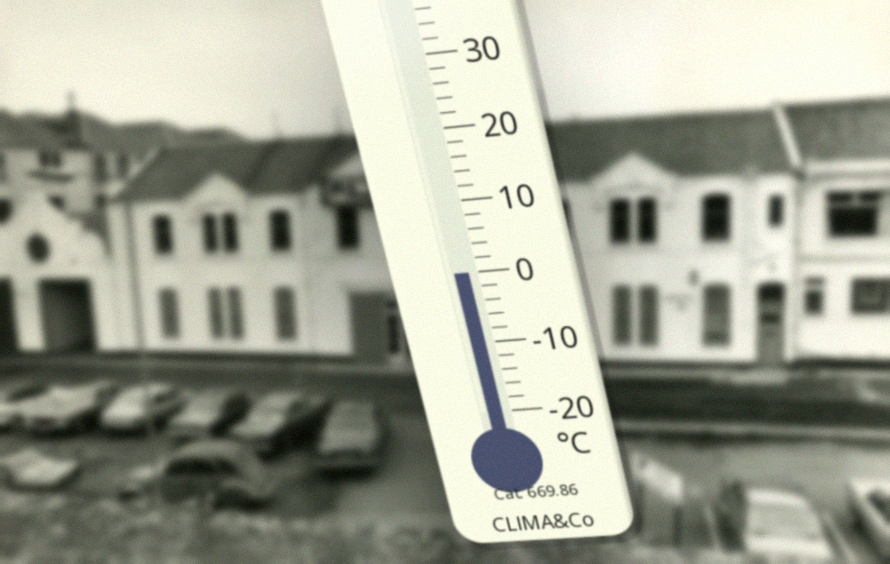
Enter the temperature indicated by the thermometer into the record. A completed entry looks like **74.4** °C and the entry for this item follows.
**0** °C
